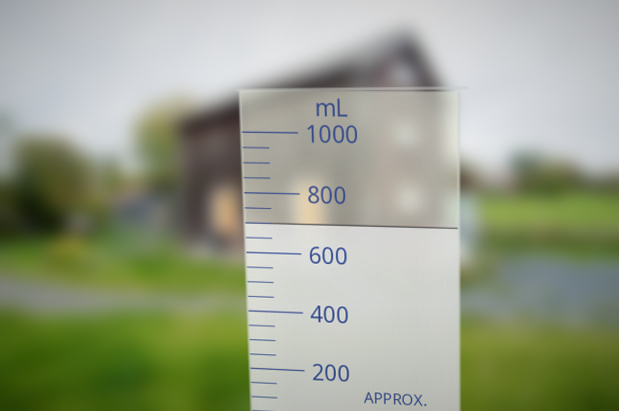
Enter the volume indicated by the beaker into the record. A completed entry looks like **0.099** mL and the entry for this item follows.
**700** mL
